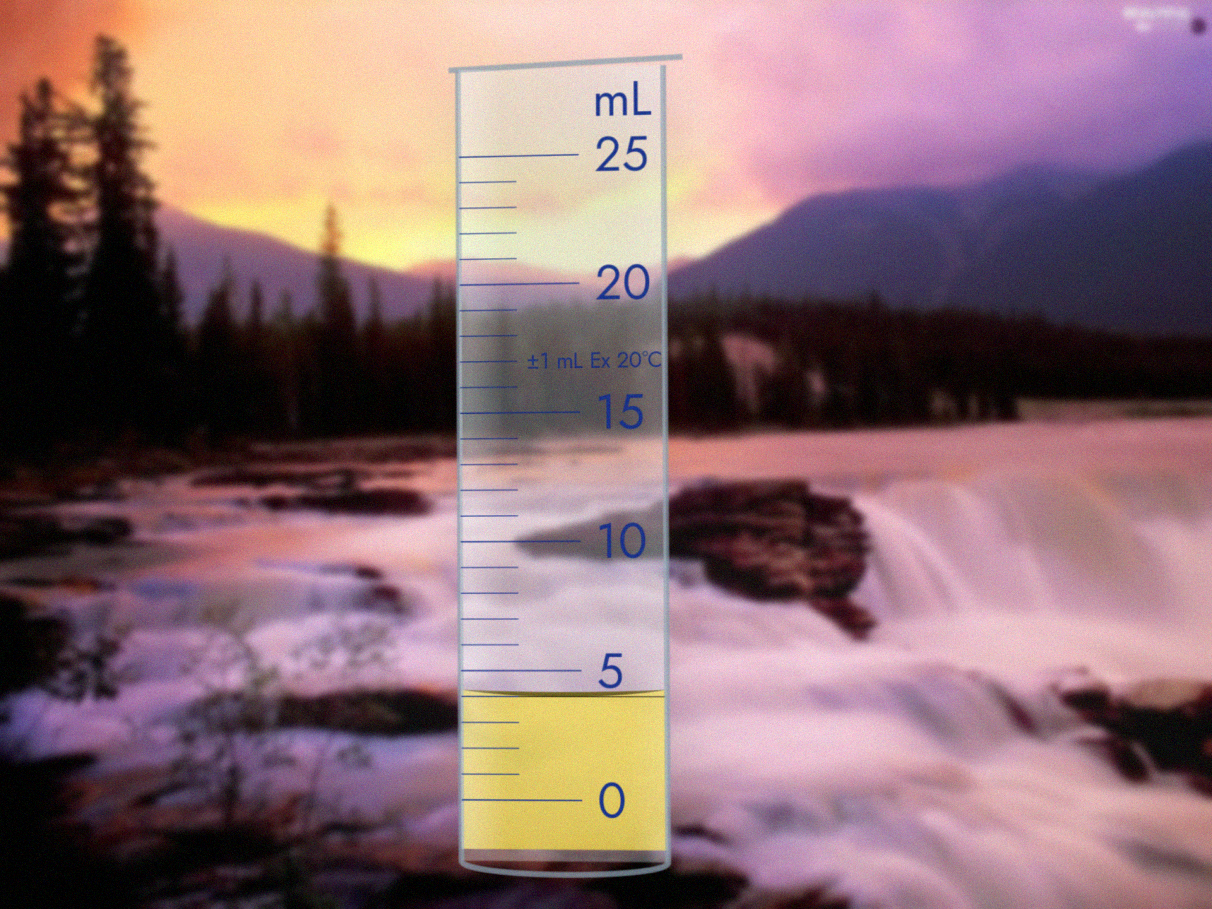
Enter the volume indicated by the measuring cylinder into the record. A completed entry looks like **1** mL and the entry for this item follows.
**4** mL
